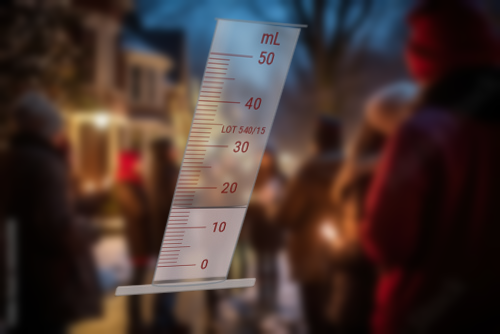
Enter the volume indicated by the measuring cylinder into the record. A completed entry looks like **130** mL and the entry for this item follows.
**15** mL
